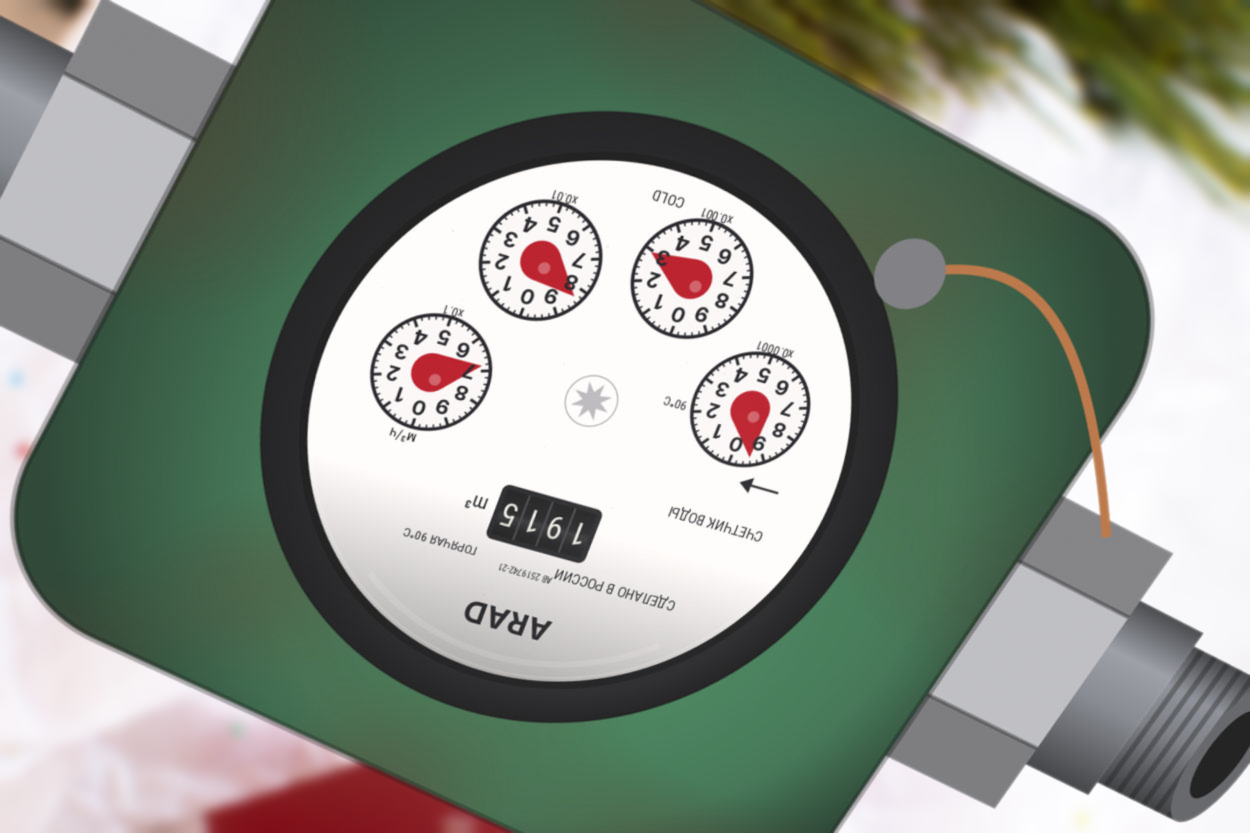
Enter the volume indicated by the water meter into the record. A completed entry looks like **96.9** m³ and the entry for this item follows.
**1915.6829** m³
